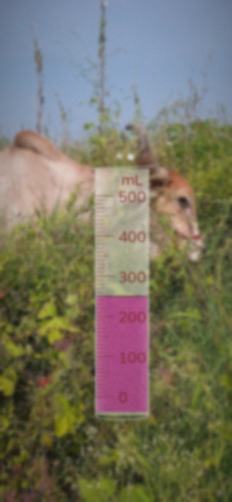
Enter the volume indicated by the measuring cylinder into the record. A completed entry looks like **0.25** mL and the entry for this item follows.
**250** mL
